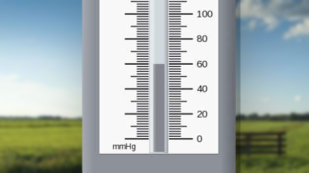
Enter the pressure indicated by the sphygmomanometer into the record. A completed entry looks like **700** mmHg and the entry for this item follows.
**60** mmHg
